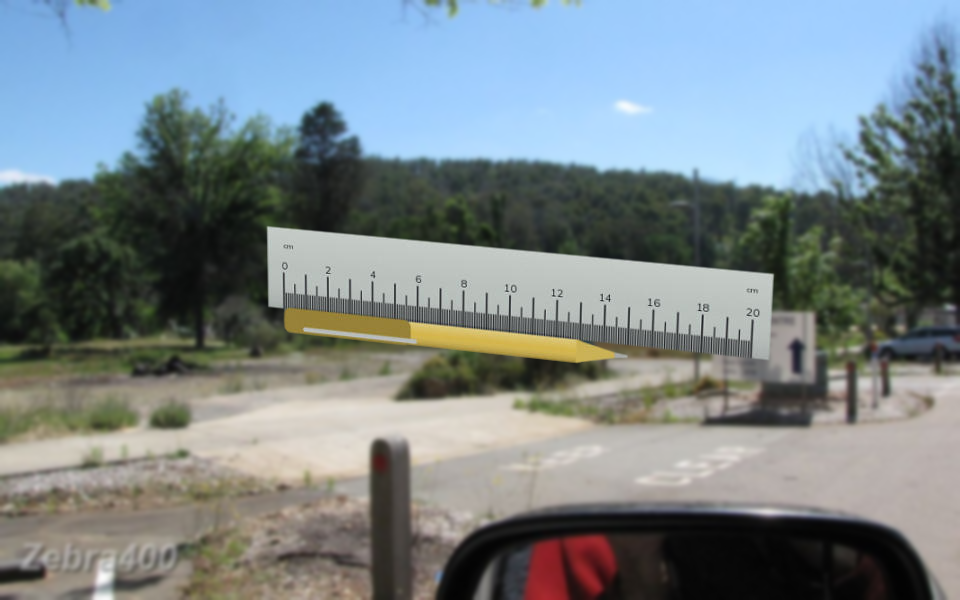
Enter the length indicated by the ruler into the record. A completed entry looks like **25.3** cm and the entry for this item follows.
**15** cm
